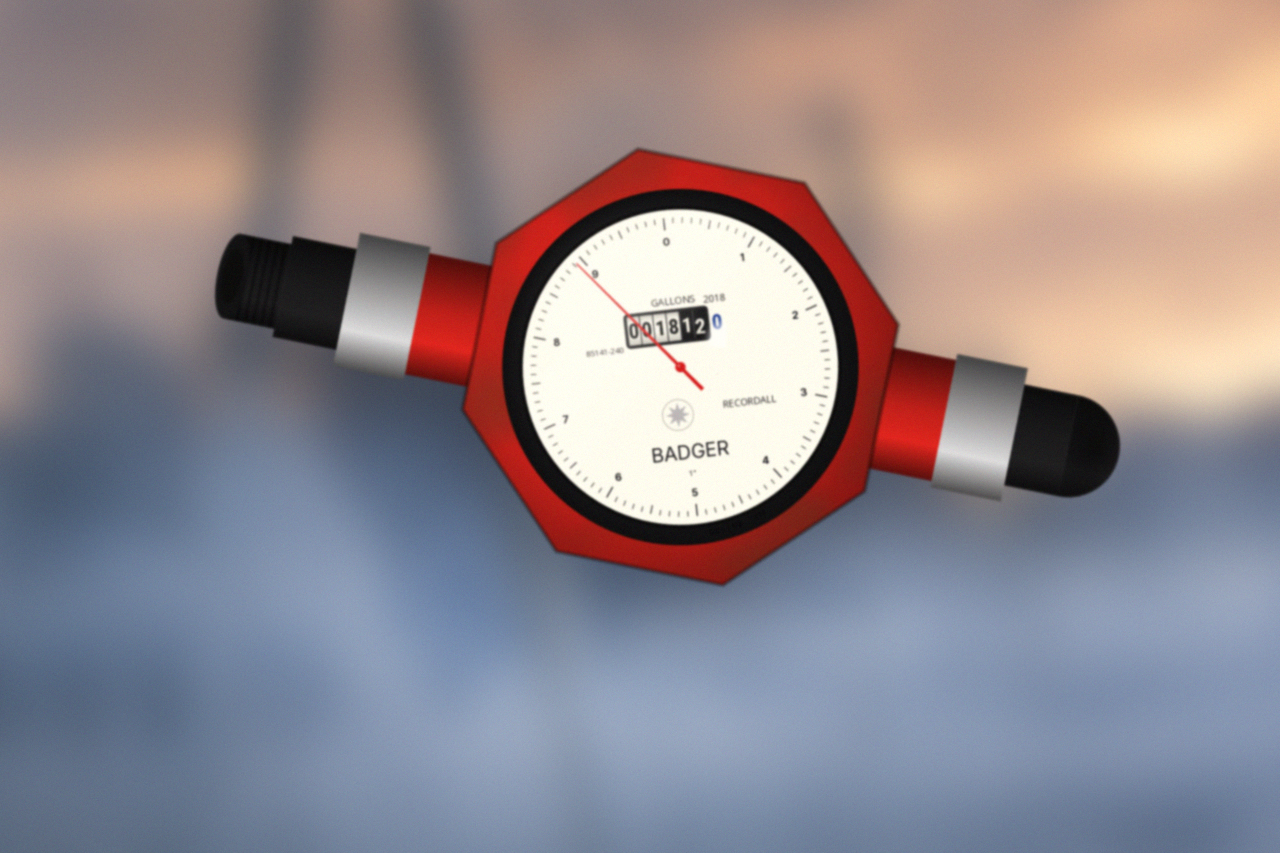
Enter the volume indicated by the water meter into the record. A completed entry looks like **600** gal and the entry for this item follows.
**18118.9** gal
